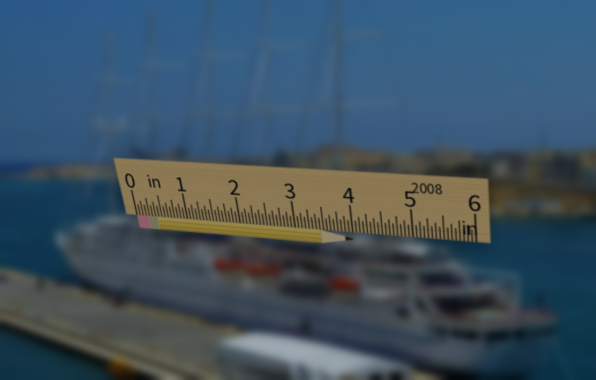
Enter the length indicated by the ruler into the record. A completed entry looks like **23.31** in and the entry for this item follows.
**4** in
